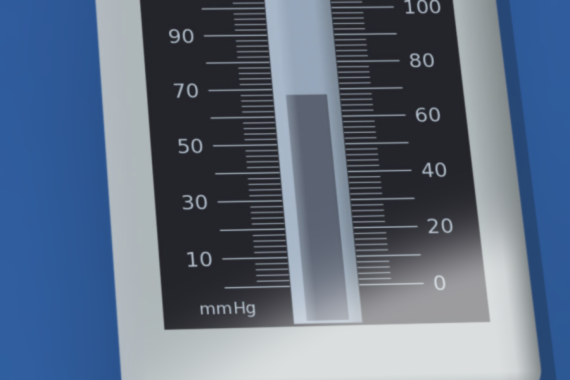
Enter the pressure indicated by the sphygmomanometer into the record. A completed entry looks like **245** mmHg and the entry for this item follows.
**68** mmHg
